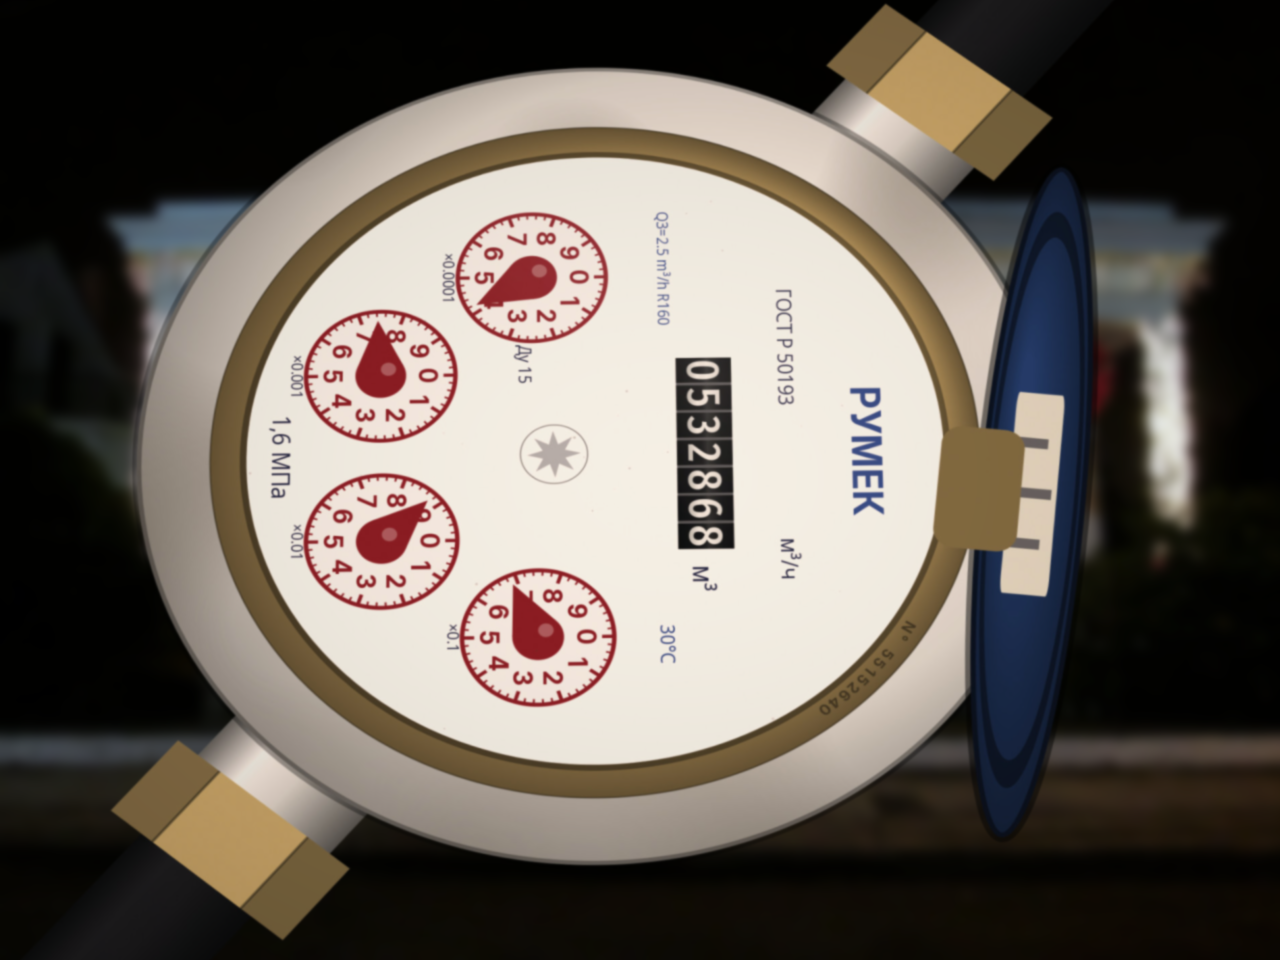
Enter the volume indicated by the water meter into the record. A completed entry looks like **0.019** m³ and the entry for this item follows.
**532868.6874** m³
